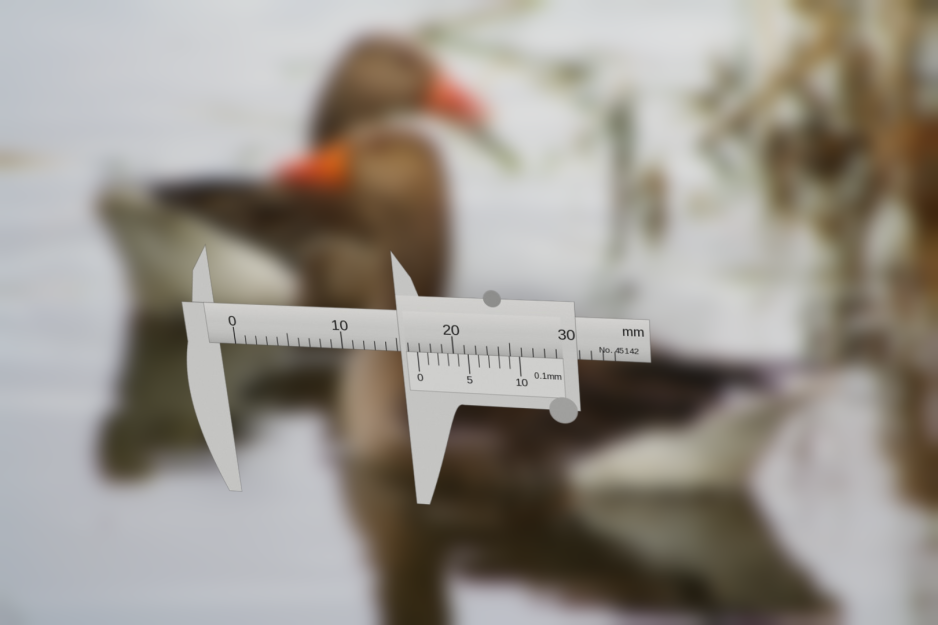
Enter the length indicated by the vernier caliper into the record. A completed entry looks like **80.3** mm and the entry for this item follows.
**16.8** mm
